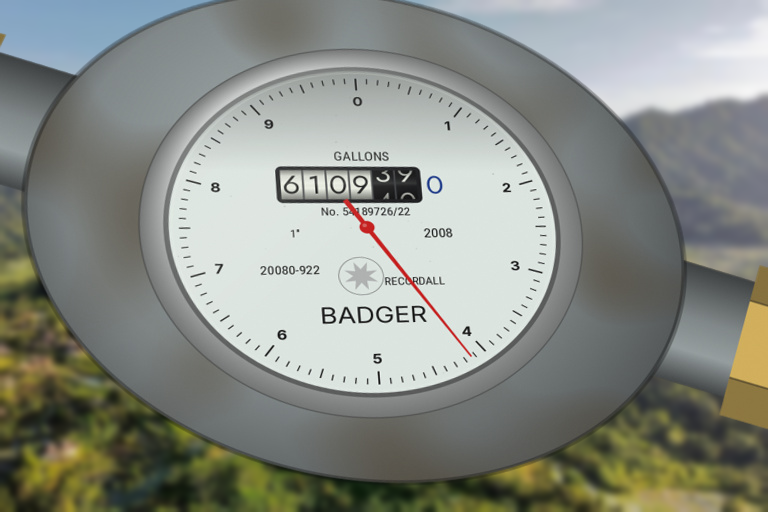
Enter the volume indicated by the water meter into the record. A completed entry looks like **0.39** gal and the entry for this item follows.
**6109394.1** gal
